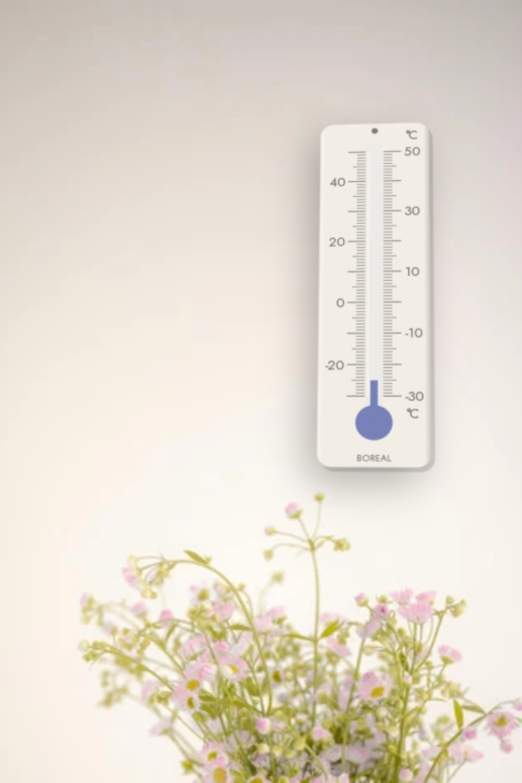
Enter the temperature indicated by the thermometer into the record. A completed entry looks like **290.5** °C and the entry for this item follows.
**-25** °C
